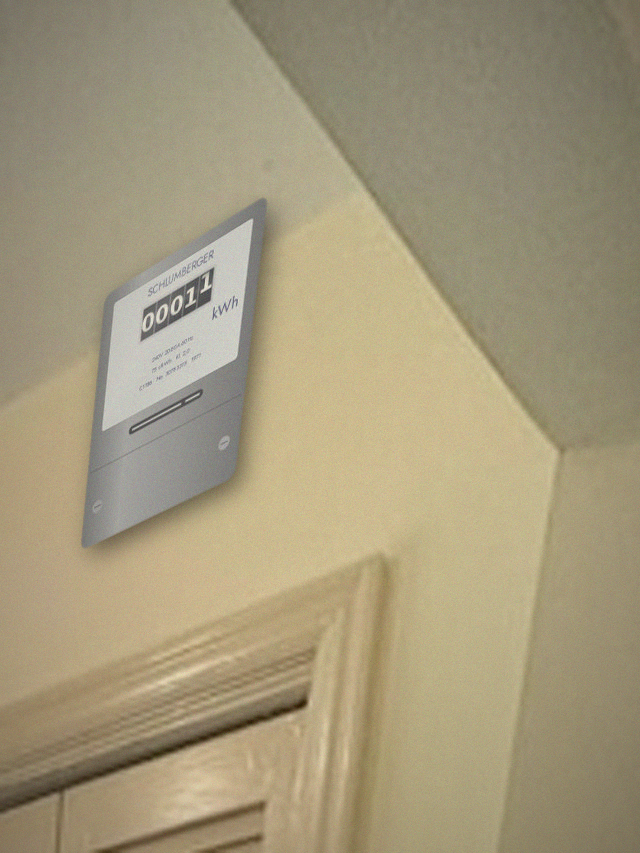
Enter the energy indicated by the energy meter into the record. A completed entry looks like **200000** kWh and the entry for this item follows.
**11** kWh
